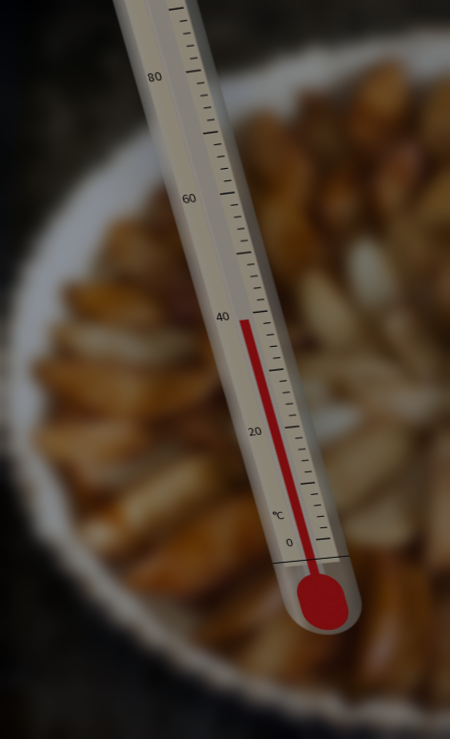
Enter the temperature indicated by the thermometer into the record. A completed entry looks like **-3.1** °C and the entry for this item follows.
**39** °C
